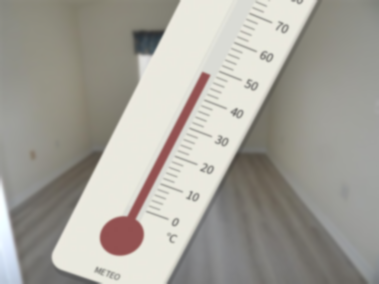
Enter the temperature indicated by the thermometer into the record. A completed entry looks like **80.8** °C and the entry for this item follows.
**48** °C
